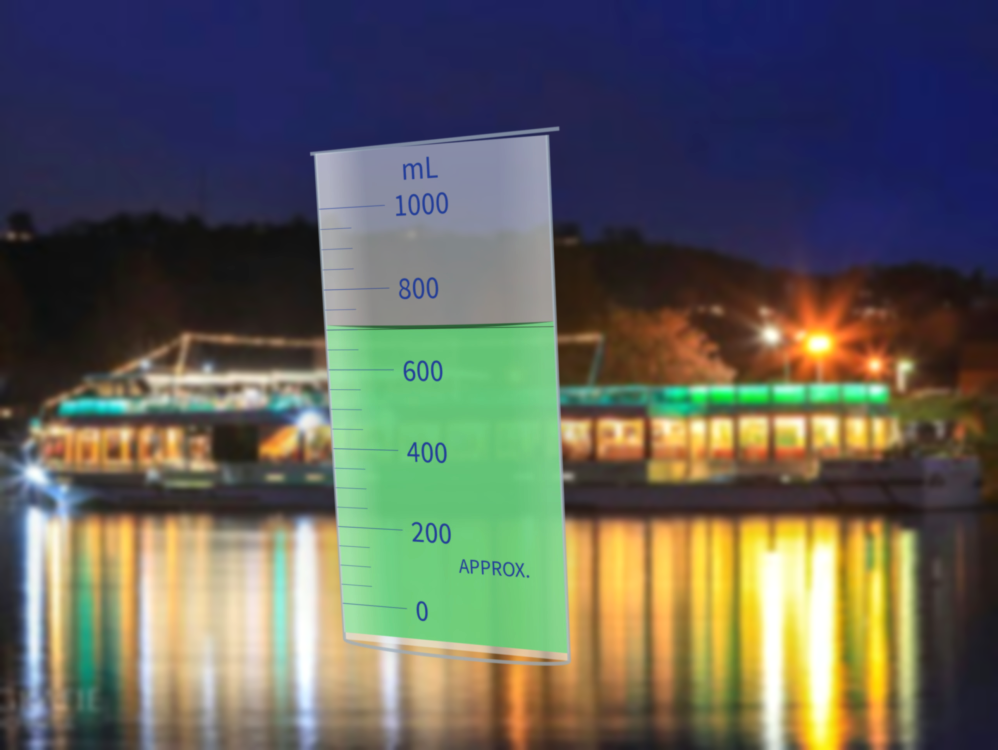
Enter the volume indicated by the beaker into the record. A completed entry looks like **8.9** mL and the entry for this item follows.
**700** mL
